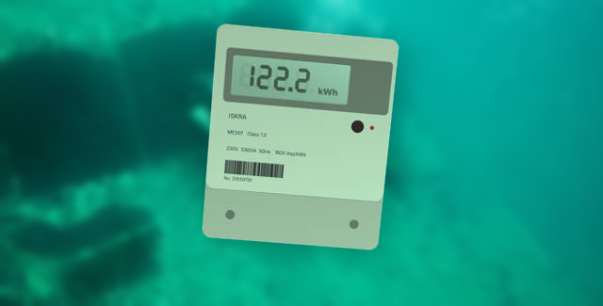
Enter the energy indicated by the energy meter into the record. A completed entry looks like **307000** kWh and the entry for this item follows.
**122.2** kWh
